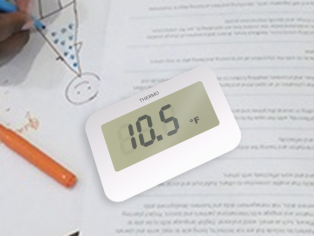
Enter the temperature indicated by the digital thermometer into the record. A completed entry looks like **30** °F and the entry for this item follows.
**10.5** °F
